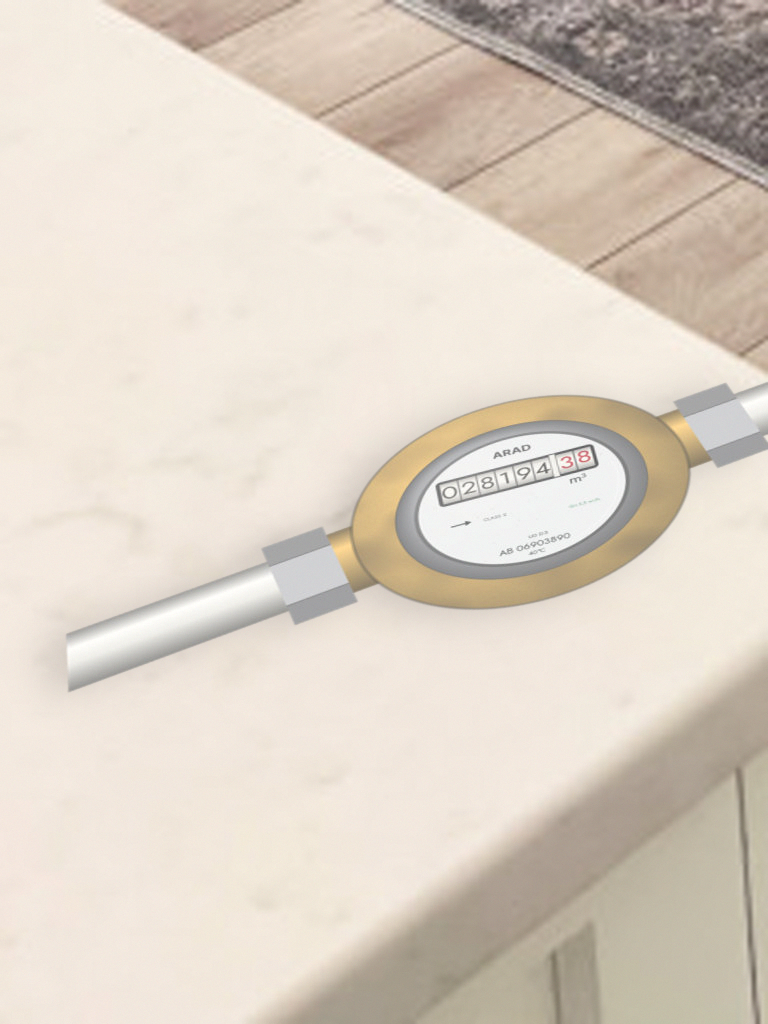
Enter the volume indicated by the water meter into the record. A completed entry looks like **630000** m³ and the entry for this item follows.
**28194.38** m³
